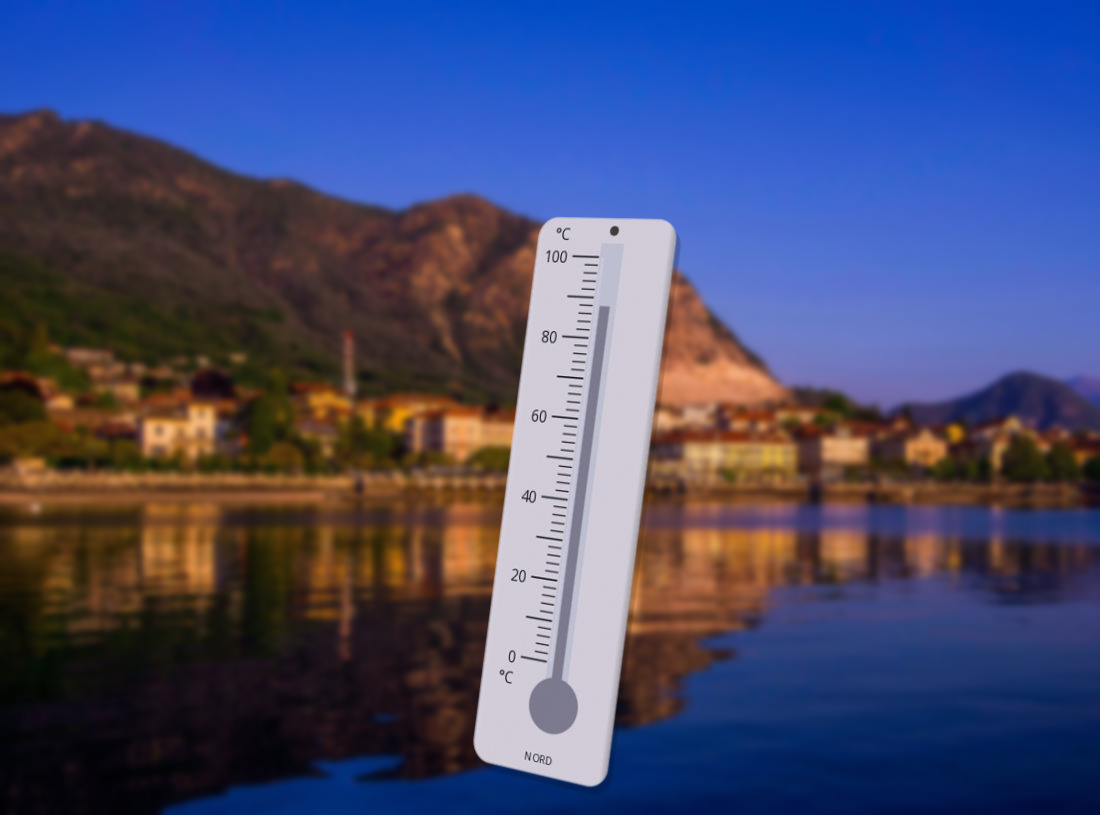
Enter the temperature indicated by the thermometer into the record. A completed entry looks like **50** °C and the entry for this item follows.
**88** °C
